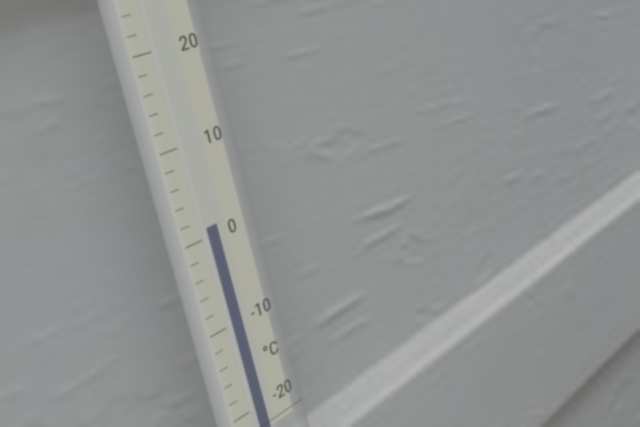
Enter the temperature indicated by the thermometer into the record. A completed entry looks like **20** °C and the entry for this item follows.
**1** °C
